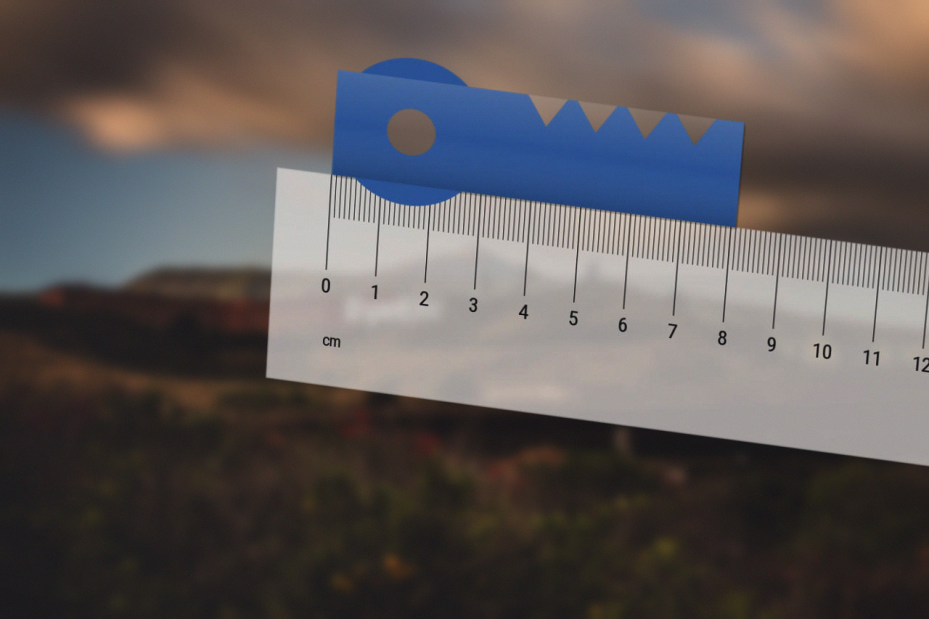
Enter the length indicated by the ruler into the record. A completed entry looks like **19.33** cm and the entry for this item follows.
**8.1** cm
